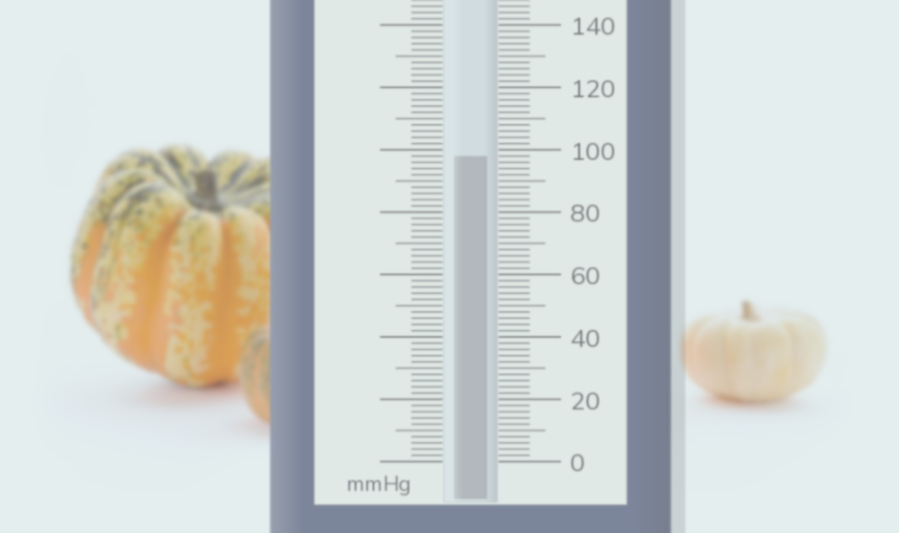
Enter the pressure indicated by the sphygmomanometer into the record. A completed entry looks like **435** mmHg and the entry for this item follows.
**98** mmHg
